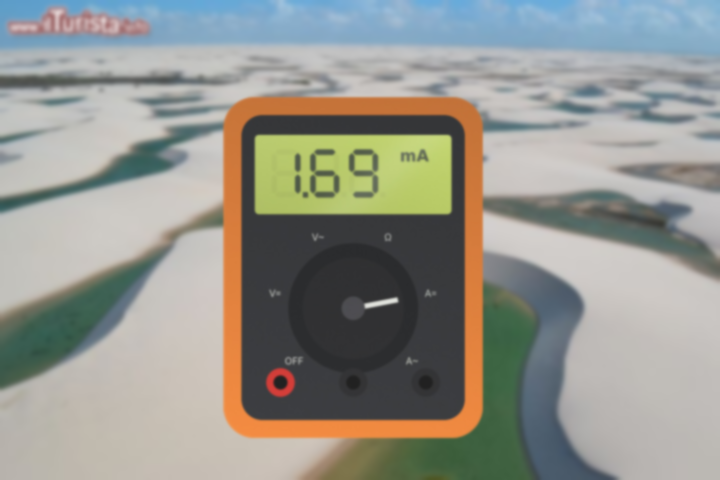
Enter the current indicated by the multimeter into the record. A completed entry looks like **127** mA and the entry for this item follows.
**1.69** mA
